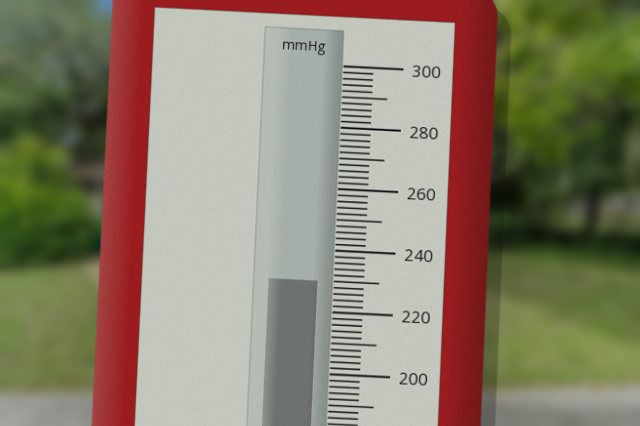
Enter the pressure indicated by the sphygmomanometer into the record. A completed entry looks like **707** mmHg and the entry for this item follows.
**230** mmHg
